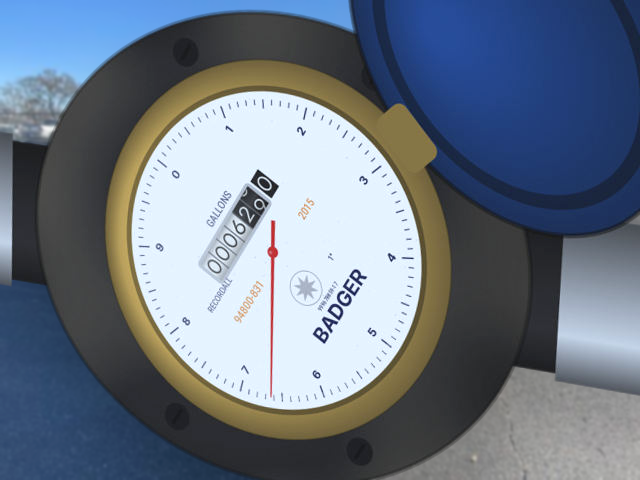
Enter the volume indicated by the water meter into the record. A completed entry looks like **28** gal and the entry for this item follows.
**6286.6** gal
